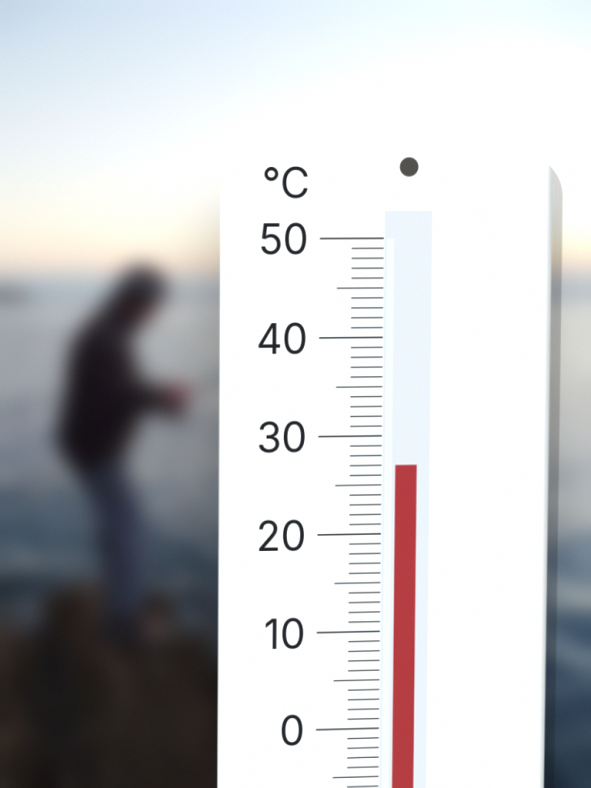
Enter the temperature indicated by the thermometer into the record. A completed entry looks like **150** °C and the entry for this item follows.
**27** °C
